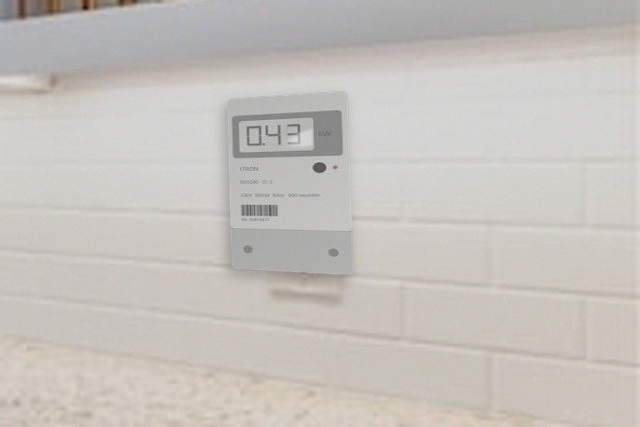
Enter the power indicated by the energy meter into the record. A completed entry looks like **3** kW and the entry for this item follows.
**0.43** kW
